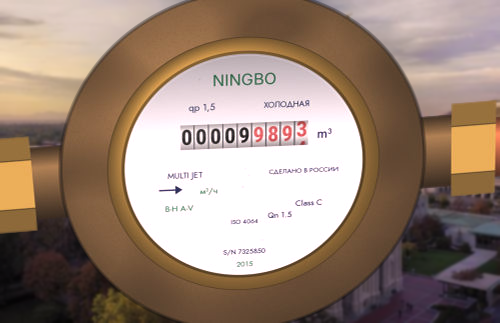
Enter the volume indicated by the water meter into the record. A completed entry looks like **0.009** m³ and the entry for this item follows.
**9.9893** m³
